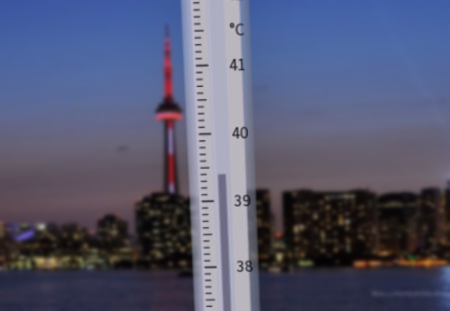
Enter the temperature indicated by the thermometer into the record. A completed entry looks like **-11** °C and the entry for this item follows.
**39.4** °C
